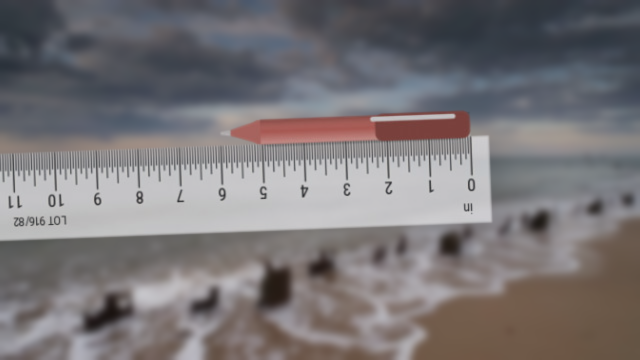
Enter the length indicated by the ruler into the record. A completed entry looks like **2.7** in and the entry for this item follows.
**6** in
